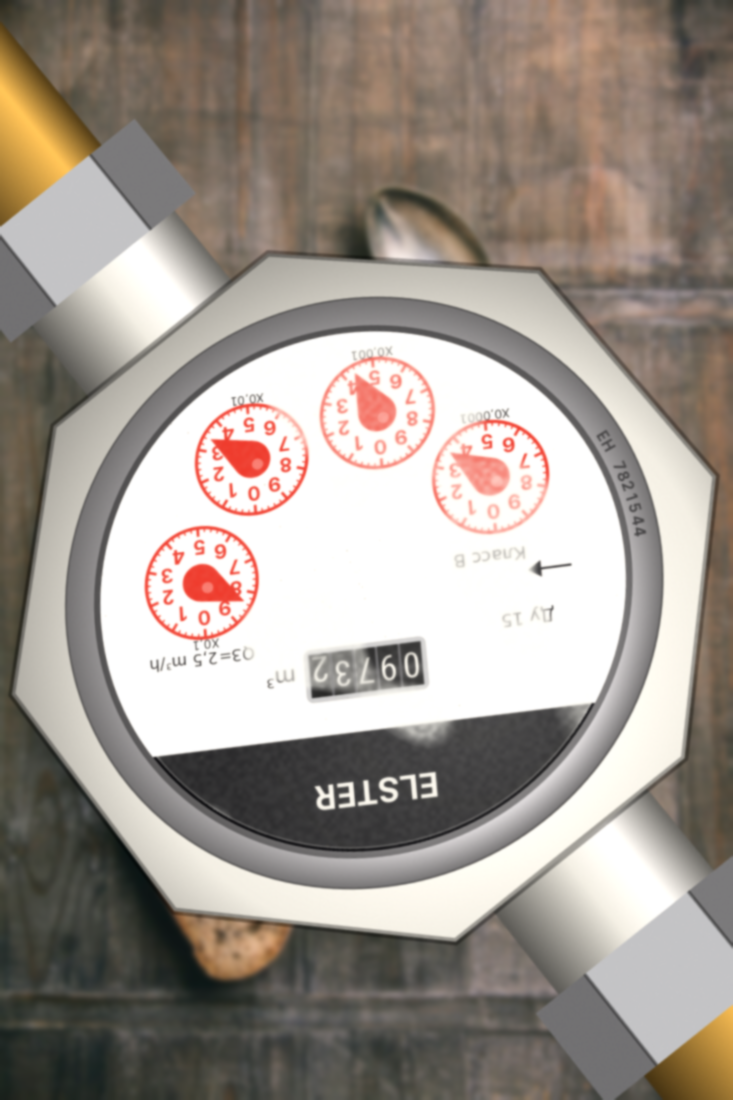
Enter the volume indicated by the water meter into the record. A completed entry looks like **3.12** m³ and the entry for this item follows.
**9731.8343** m³
